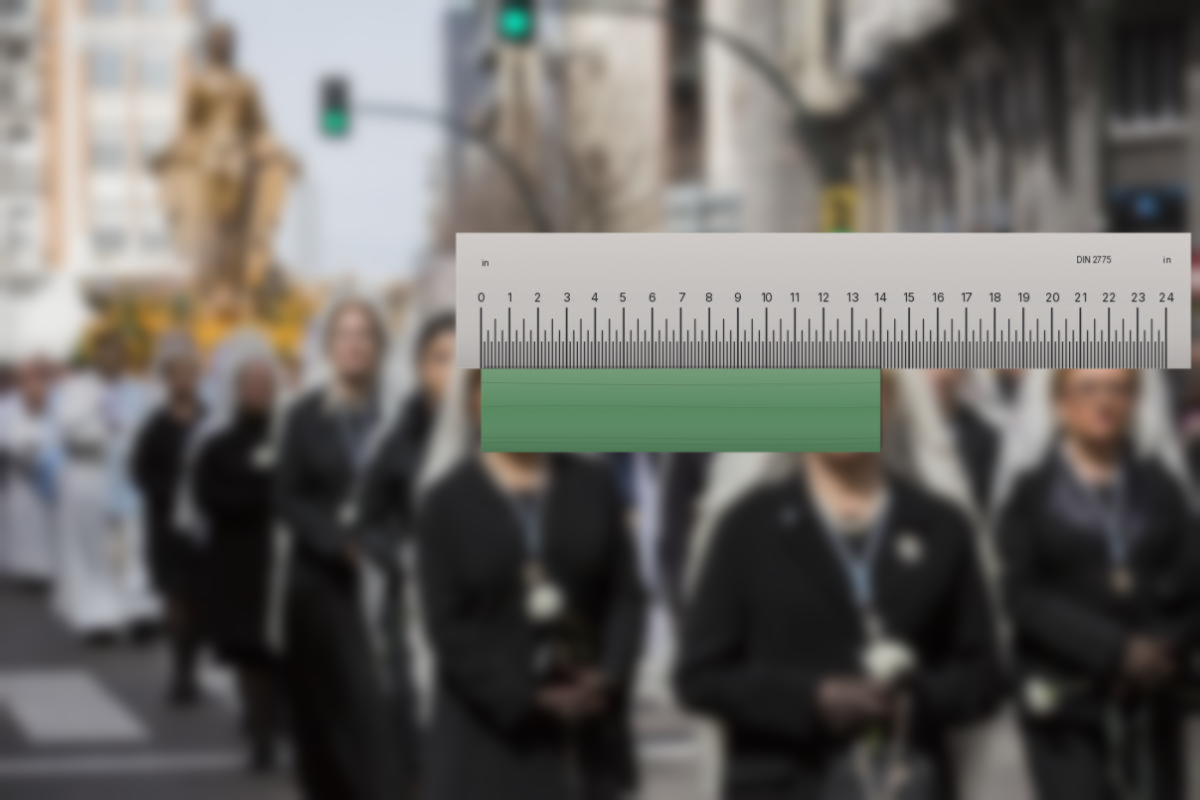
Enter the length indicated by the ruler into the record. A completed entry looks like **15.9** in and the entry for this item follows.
**14** in
